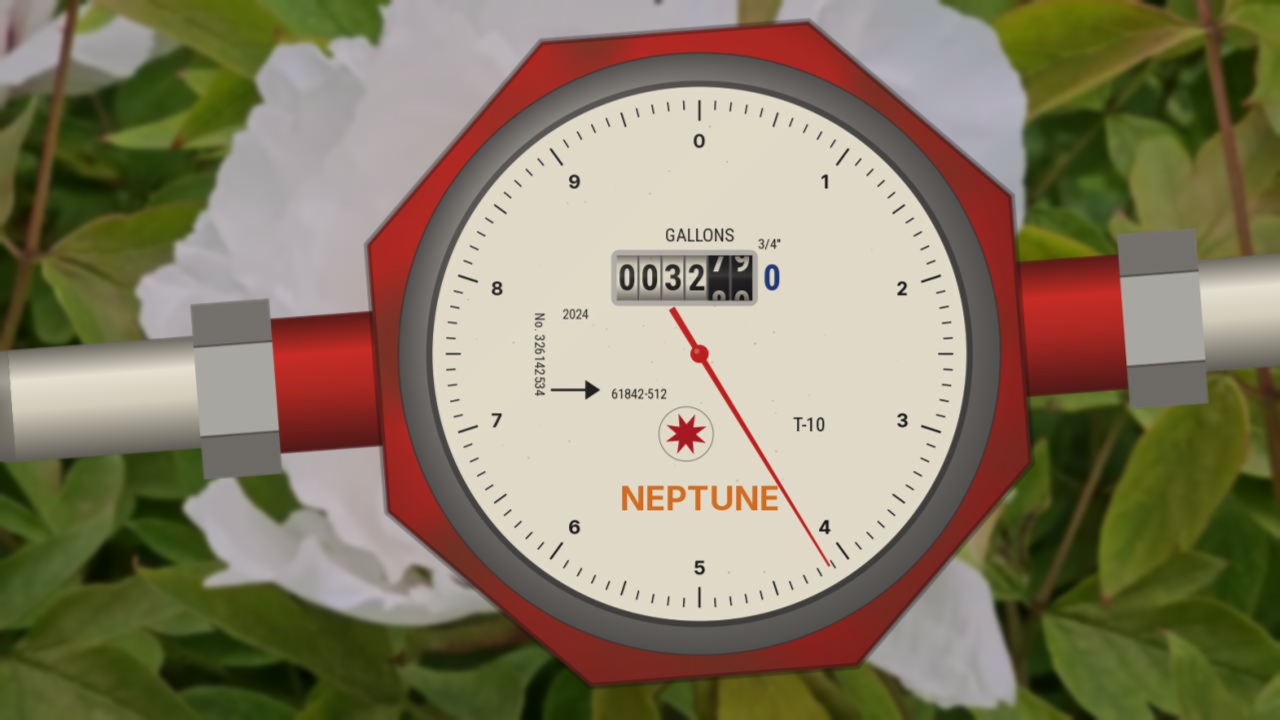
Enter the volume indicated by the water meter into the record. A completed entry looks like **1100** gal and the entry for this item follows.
**32794.1** gal
